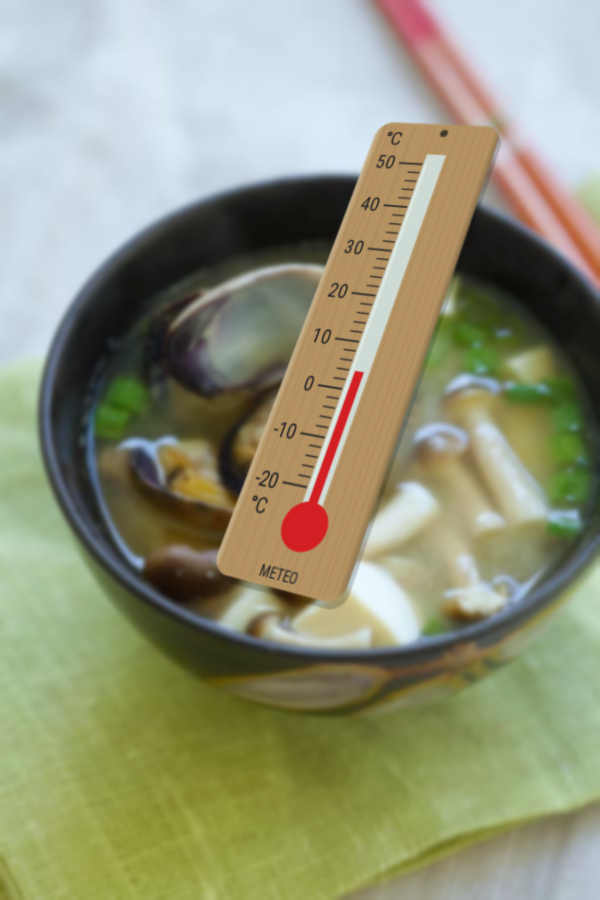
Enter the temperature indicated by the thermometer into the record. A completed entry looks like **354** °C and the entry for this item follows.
**4** °C
